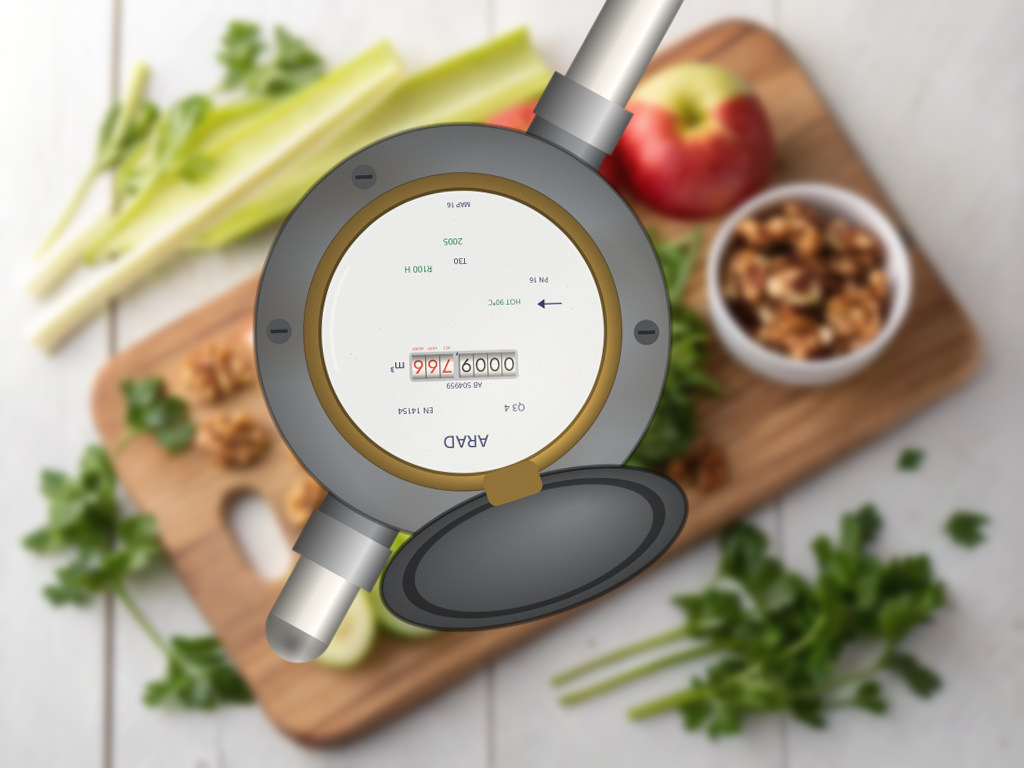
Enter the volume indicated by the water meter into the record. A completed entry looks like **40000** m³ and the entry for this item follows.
**9.766** m³
